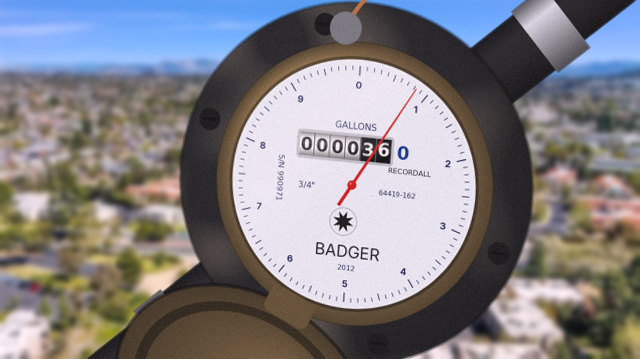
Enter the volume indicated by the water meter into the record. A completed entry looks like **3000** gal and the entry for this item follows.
**360.8** gal
